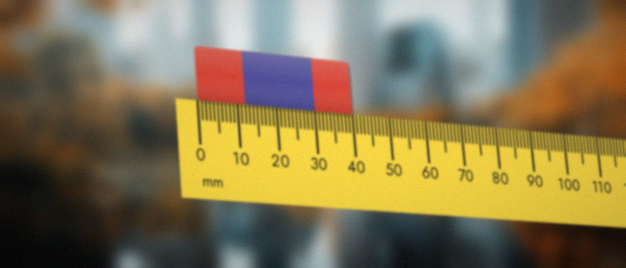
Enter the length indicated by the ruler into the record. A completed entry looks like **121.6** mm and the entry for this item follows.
**40** mm
